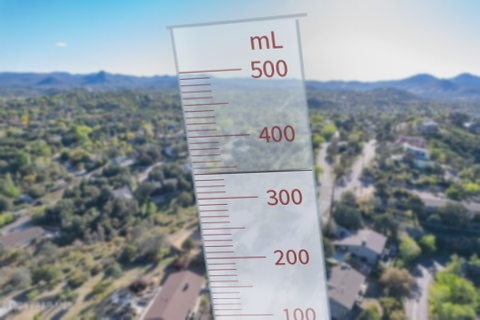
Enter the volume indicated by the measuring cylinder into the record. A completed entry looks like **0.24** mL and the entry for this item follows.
**340** mL
